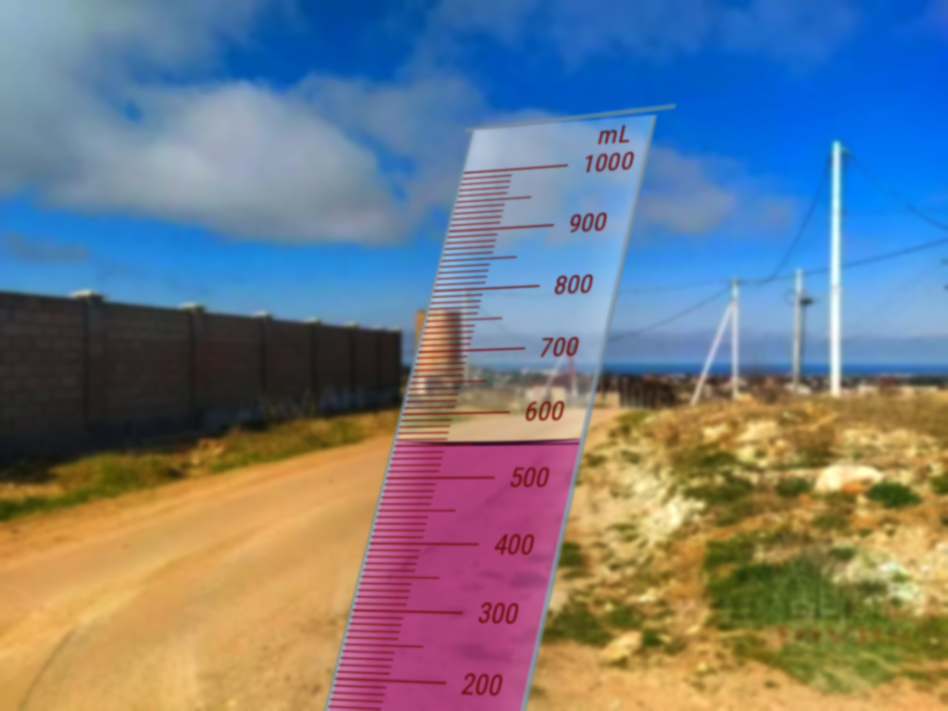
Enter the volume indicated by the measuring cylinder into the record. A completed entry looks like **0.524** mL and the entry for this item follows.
**550** mL
